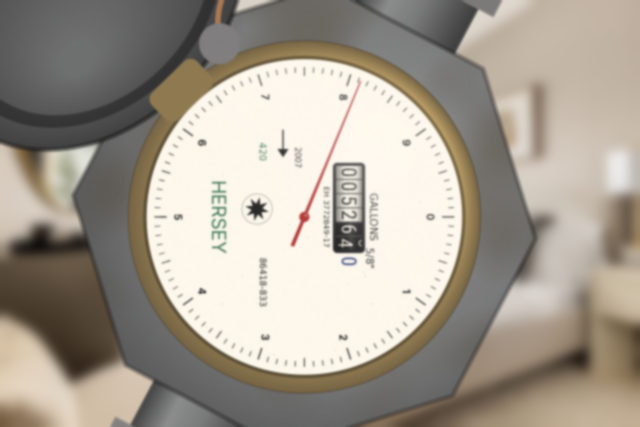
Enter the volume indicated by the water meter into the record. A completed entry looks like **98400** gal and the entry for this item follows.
**52638.1** gal
